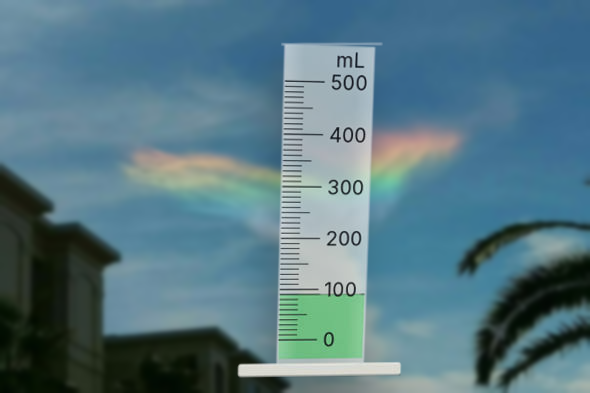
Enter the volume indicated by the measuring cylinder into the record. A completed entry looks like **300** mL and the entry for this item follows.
**90** mL
